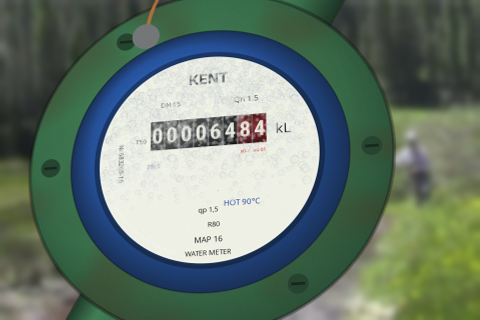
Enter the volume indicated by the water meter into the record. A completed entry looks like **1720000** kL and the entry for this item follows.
**64.84** kL
